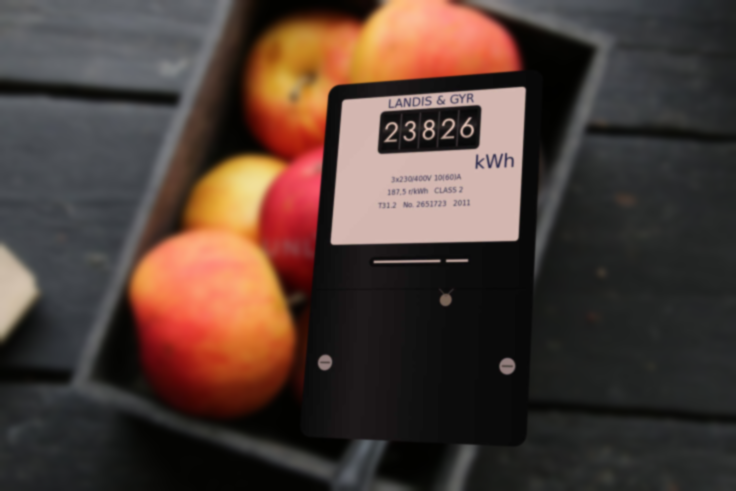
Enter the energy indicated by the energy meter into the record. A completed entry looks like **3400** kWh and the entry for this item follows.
**23826** kWh
